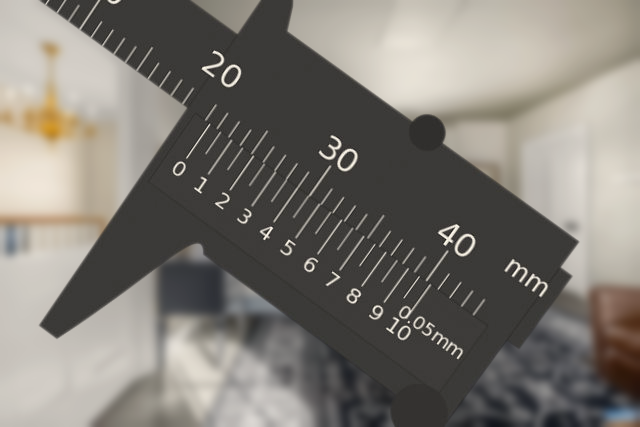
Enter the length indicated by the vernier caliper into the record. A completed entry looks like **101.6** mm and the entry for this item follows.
**21.4** mm
